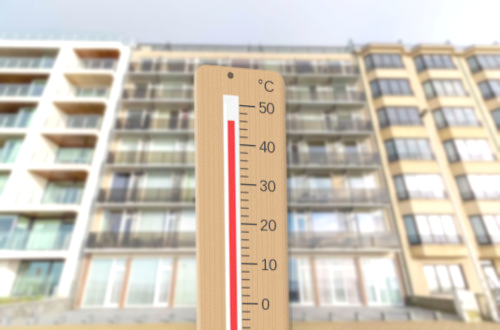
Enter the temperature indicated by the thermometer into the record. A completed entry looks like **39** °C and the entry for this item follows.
**46** °C
